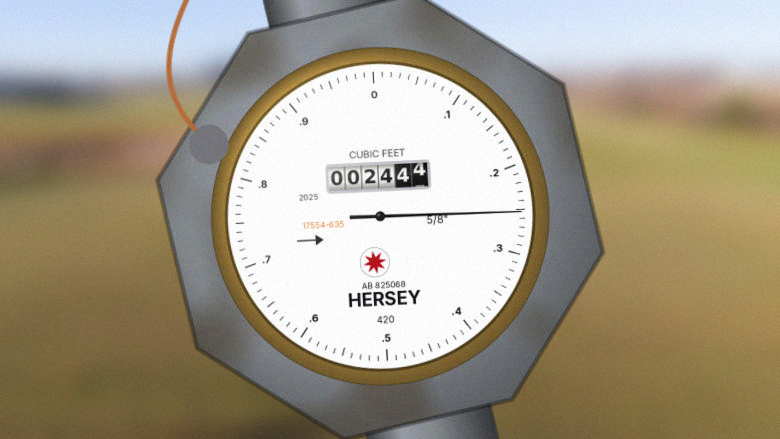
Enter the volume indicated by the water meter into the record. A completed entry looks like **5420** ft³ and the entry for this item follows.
**2444.25** ft³
